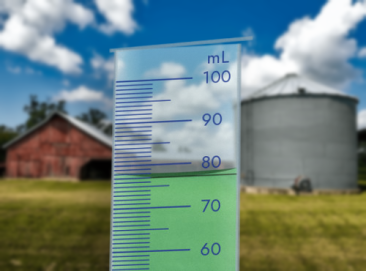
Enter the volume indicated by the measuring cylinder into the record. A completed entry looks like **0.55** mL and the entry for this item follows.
**77** mL
